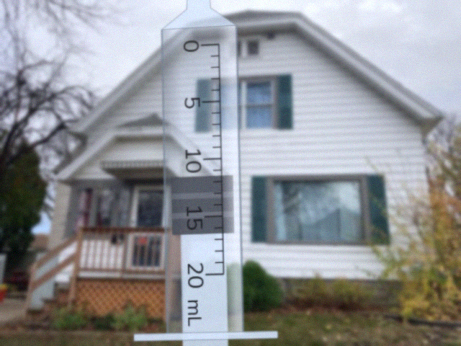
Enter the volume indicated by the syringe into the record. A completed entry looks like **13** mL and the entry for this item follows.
**11.5** mL
